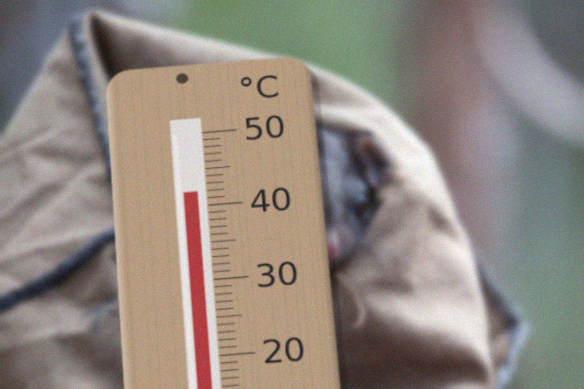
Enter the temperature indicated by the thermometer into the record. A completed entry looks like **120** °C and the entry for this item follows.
**42** °C
